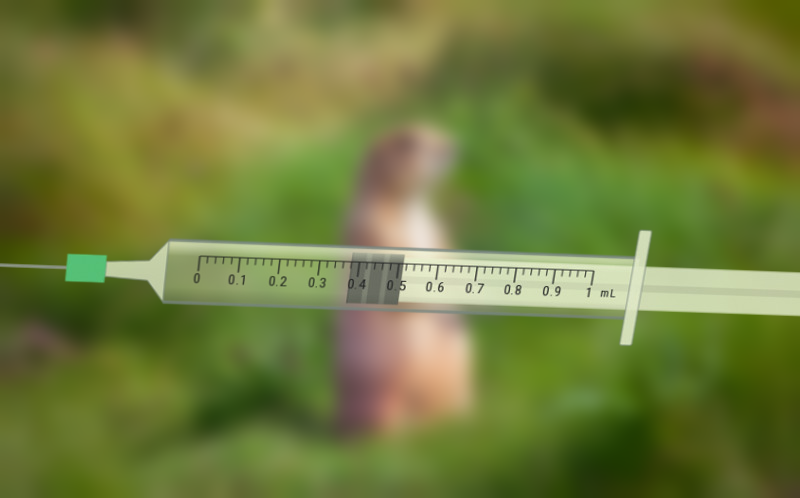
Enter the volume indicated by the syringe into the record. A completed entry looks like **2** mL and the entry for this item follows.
**0.38** mL
